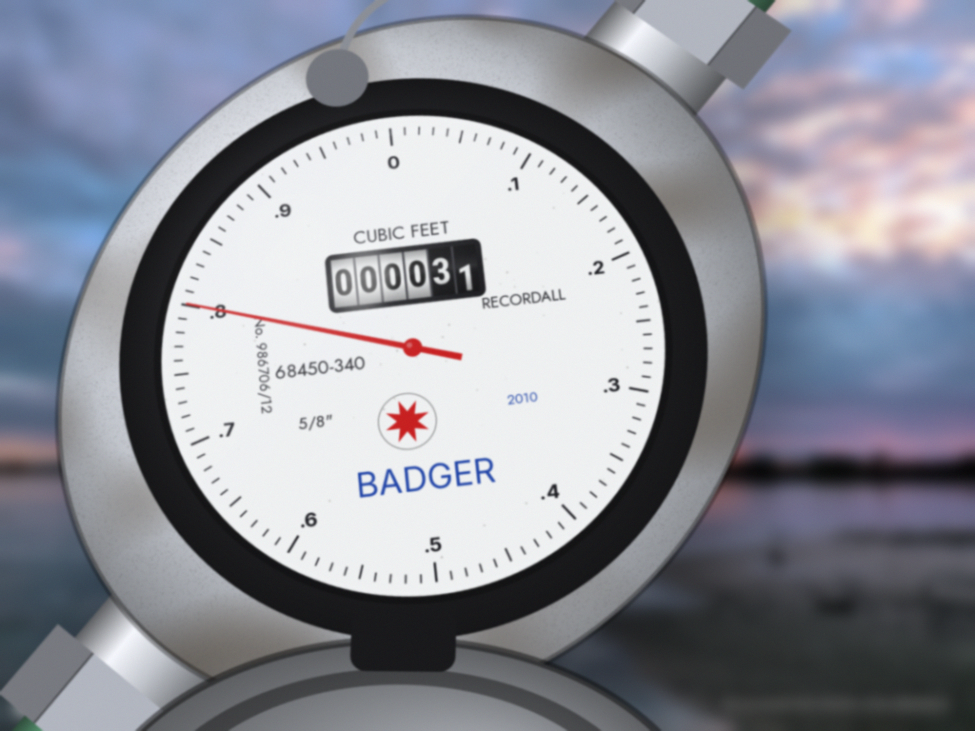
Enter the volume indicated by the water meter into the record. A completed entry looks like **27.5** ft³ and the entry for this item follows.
**30.80** ft³
